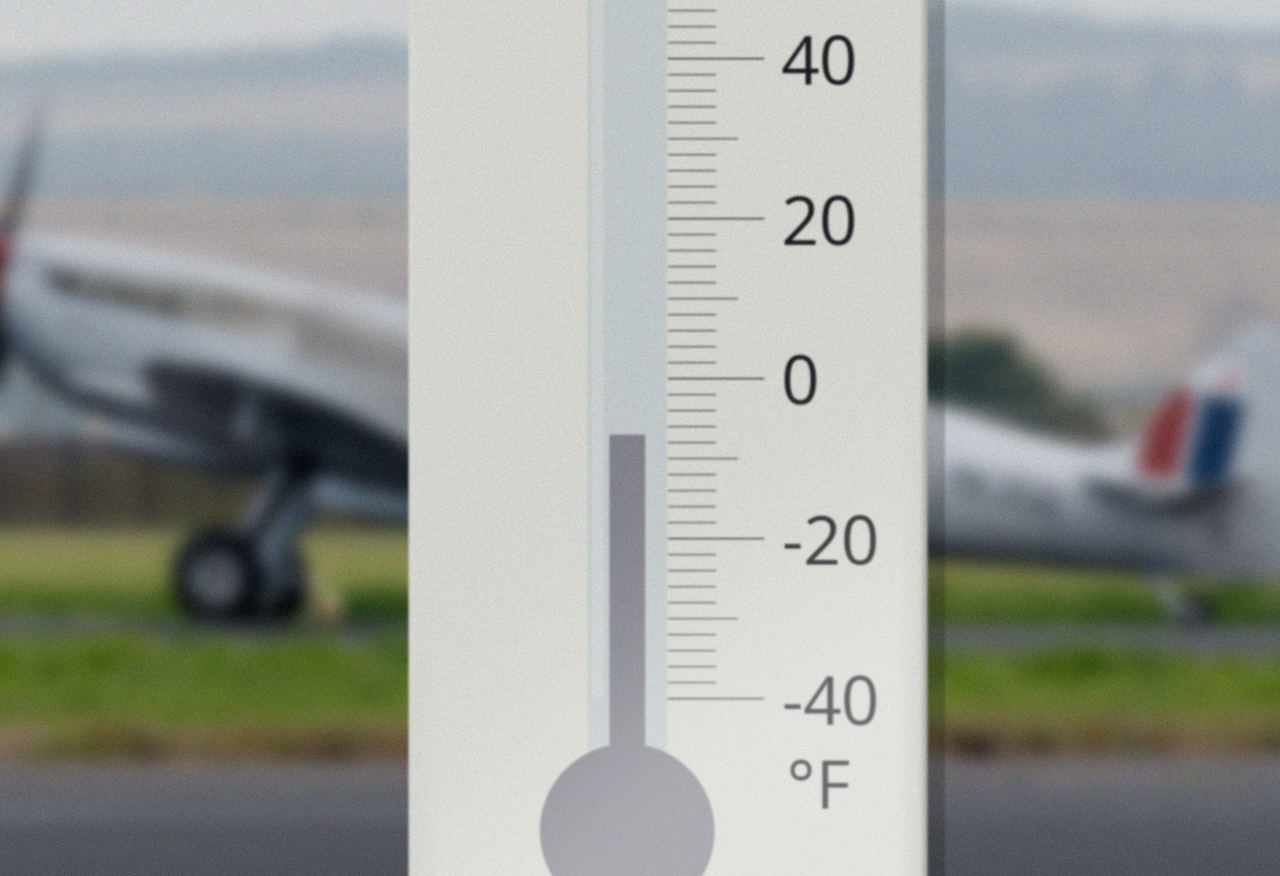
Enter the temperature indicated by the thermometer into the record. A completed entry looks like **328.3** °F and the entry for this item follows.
**-7** °F
